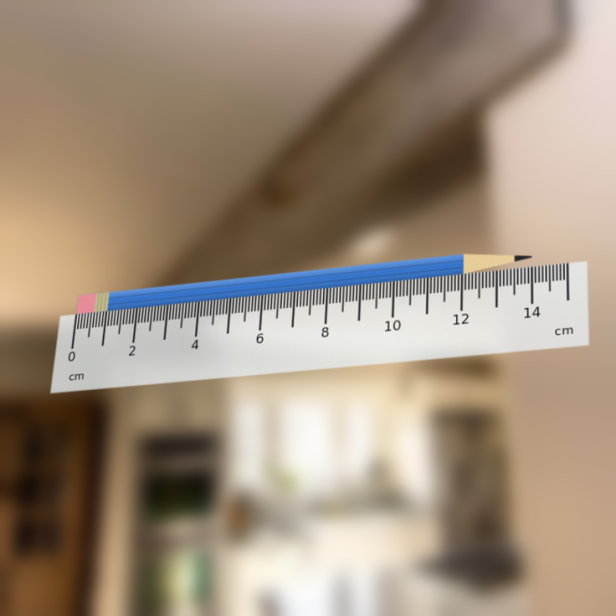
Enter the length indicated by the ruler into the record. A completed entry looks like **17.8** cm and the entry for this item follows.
**14** cm
